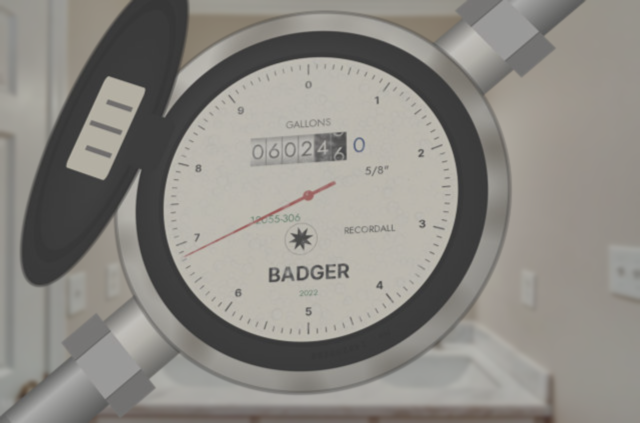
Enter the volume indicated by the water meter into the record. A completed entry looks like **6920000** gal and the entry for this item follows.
**602456.8** gal
